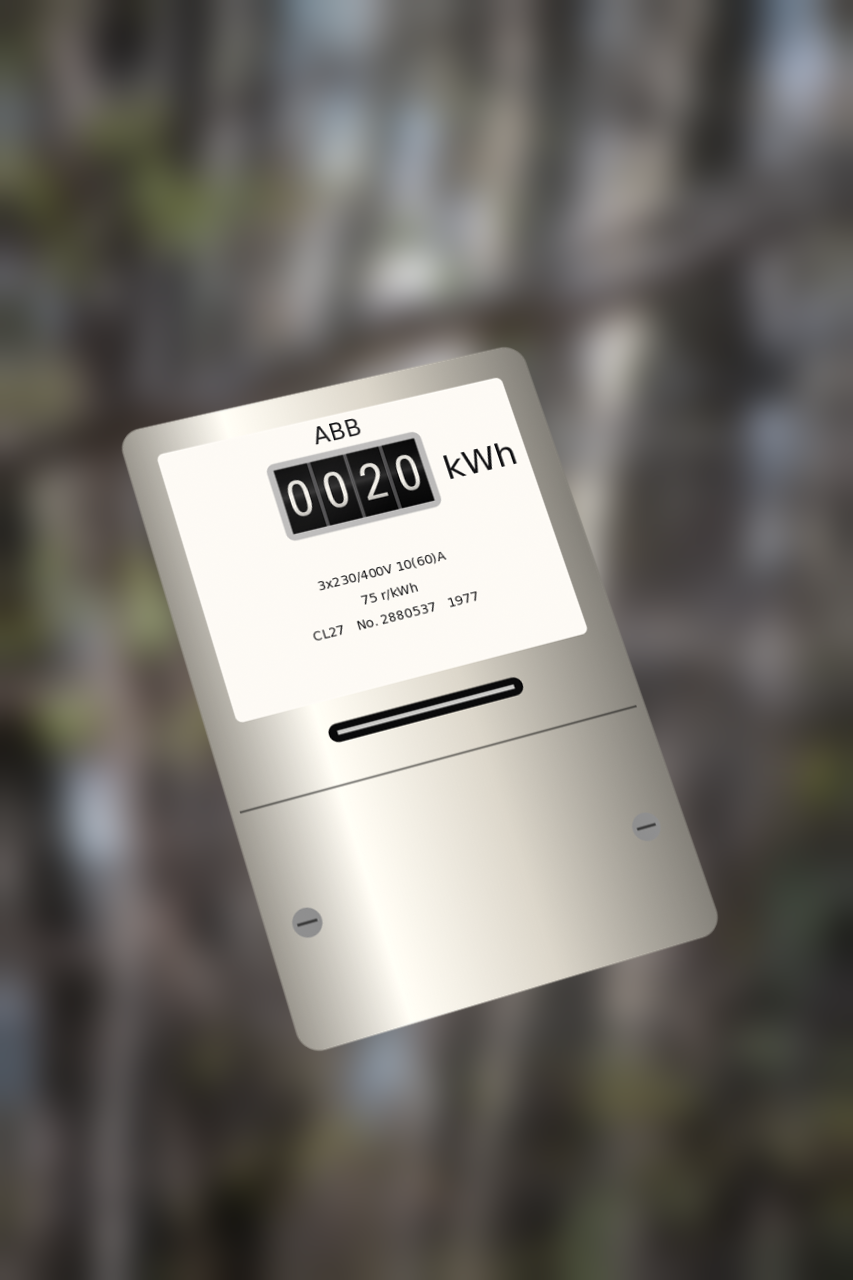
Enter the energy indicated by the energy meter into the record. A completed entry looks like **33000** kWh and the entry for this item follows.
**20** kWh
